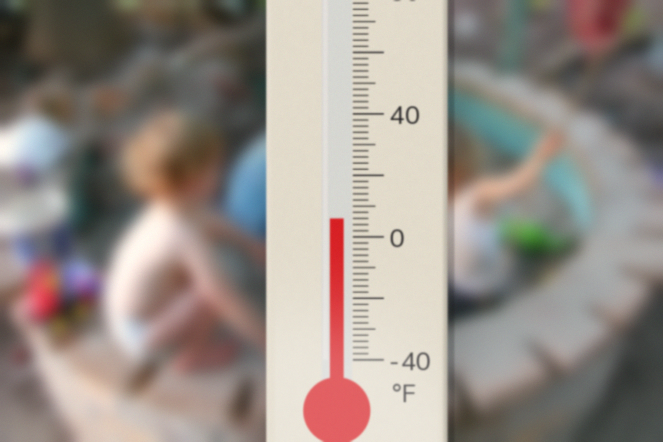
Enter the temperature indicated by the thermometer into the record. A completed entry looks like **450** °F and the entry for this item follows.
**6** °F
